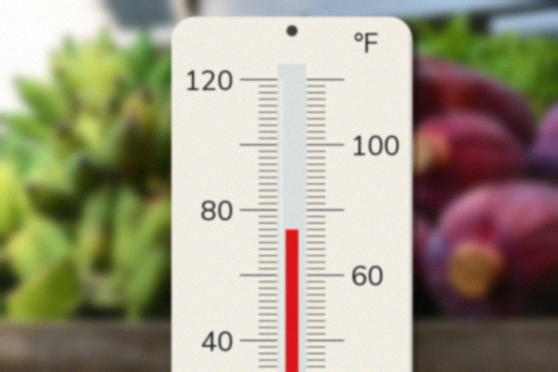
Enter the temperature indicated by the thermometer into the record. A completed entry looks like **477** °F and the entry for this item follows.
**74** °F
